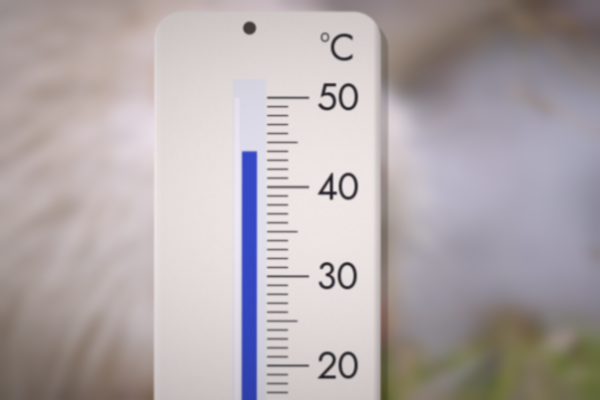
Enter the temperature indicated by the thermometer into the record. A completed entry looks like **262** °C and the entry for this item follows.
**44** °C
